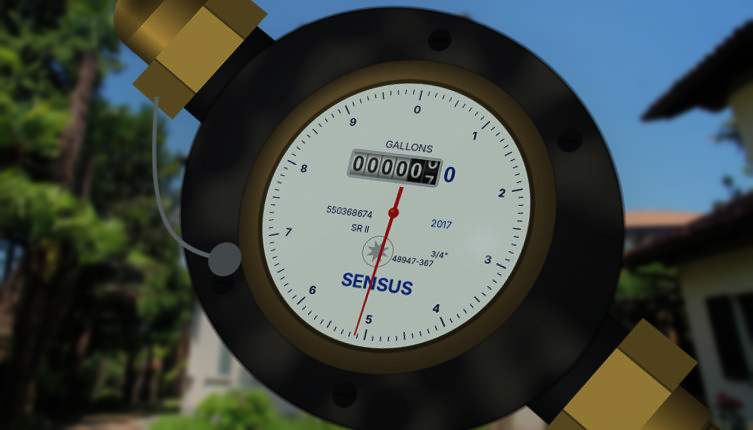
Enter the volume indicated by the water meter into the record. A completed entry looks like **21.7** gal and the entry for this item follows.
**65.1** gal
